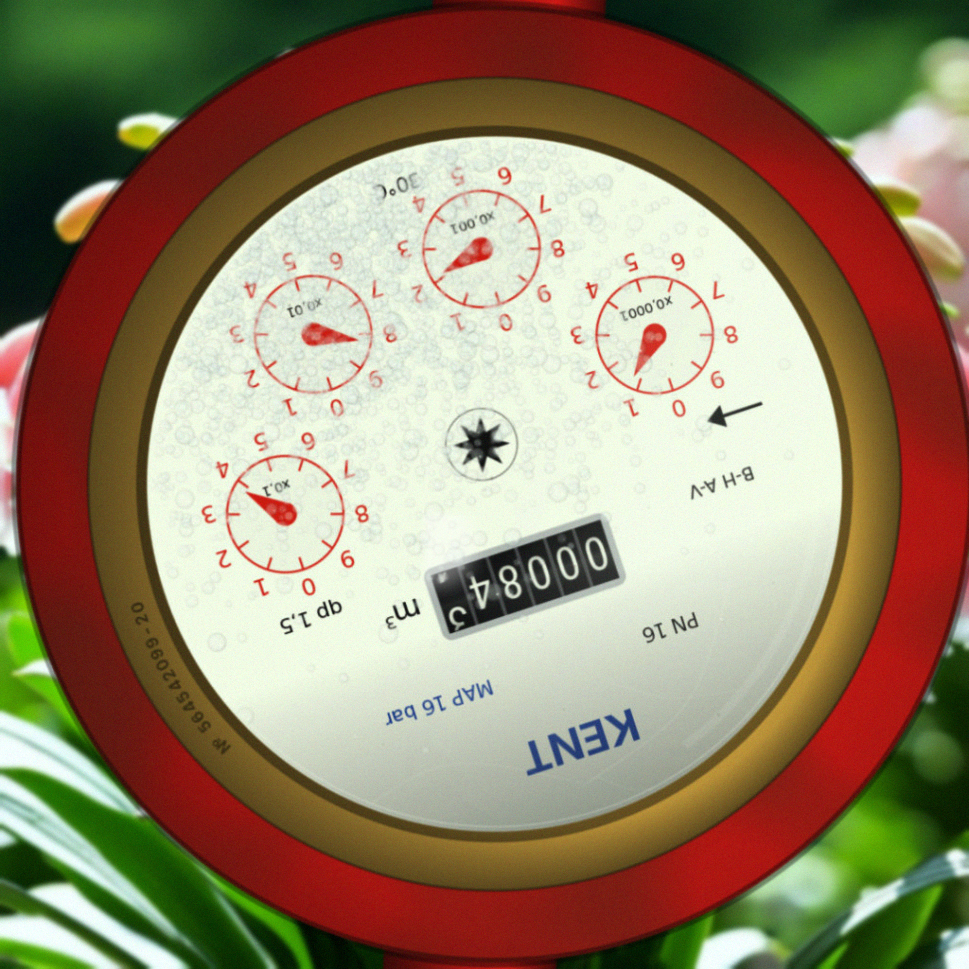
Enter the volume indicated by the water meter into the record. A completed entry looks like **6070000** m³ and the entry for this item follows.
**843.3821** m³
